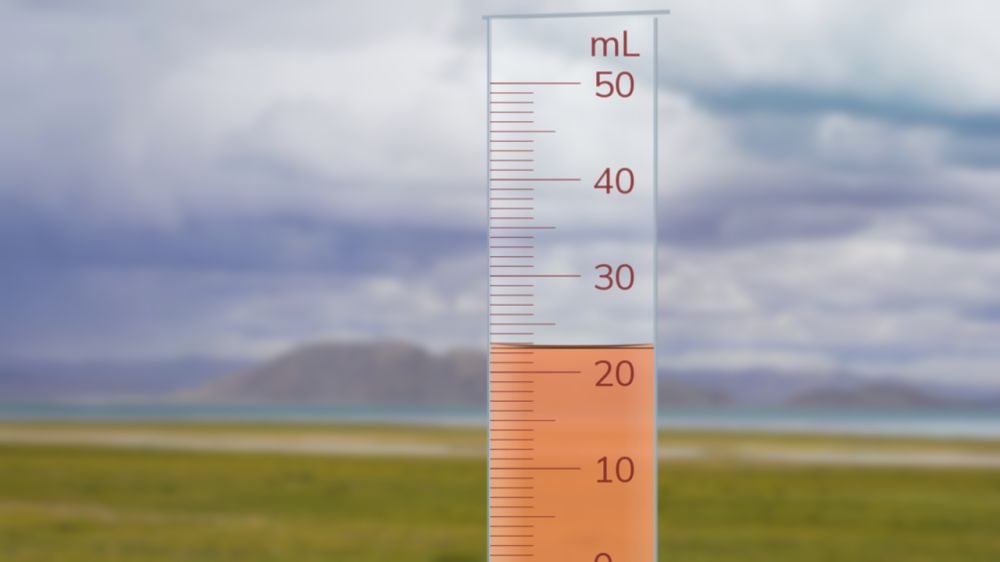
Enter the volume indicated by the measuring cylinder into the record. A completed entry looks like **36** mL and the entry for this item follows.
**22.5** mL
